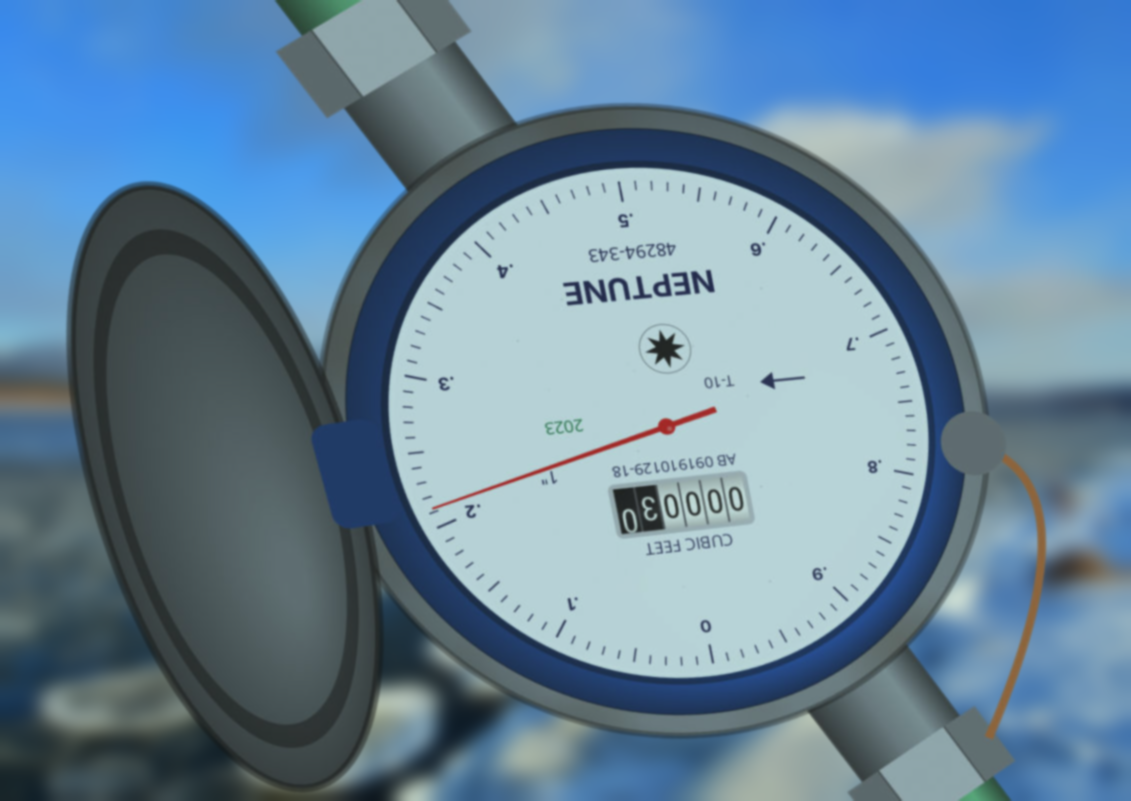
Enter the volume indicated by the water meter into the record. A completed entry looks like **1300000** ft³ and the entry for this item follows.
**30.21** ft³
